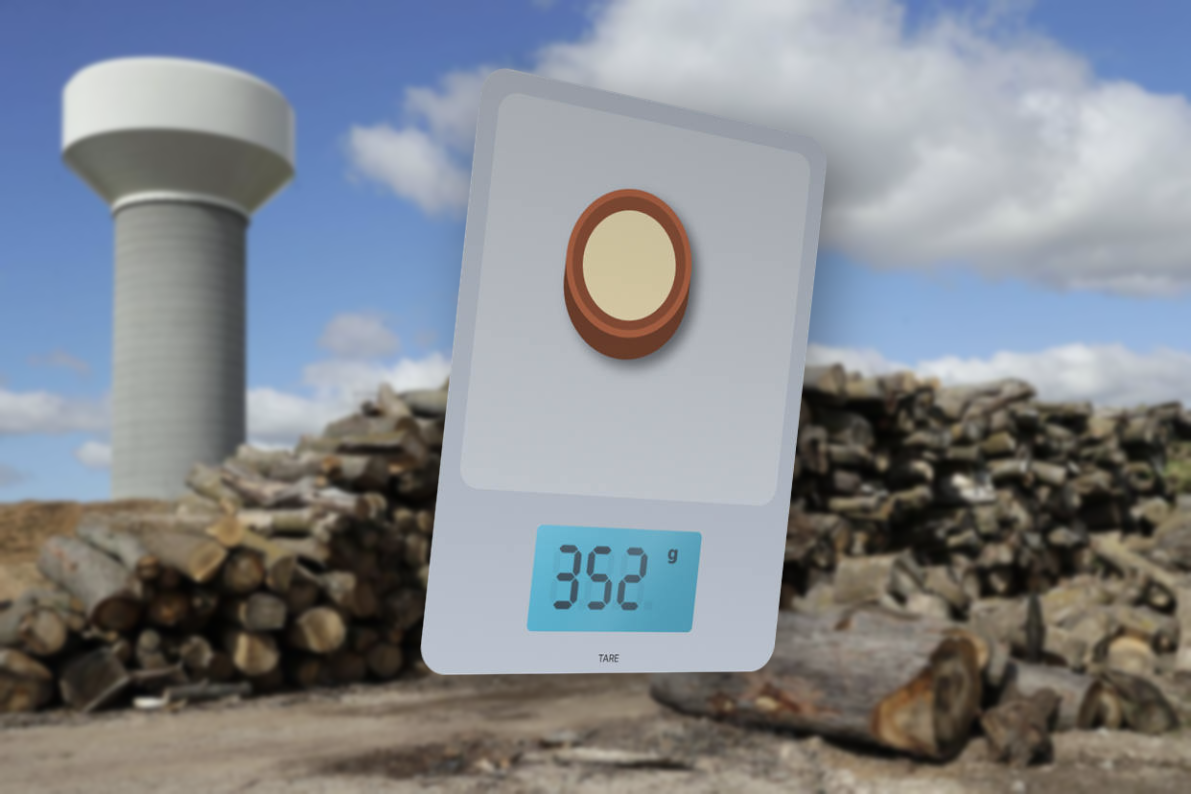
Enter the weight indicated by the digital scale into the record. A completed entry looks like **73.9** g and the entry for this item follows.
**352** g
